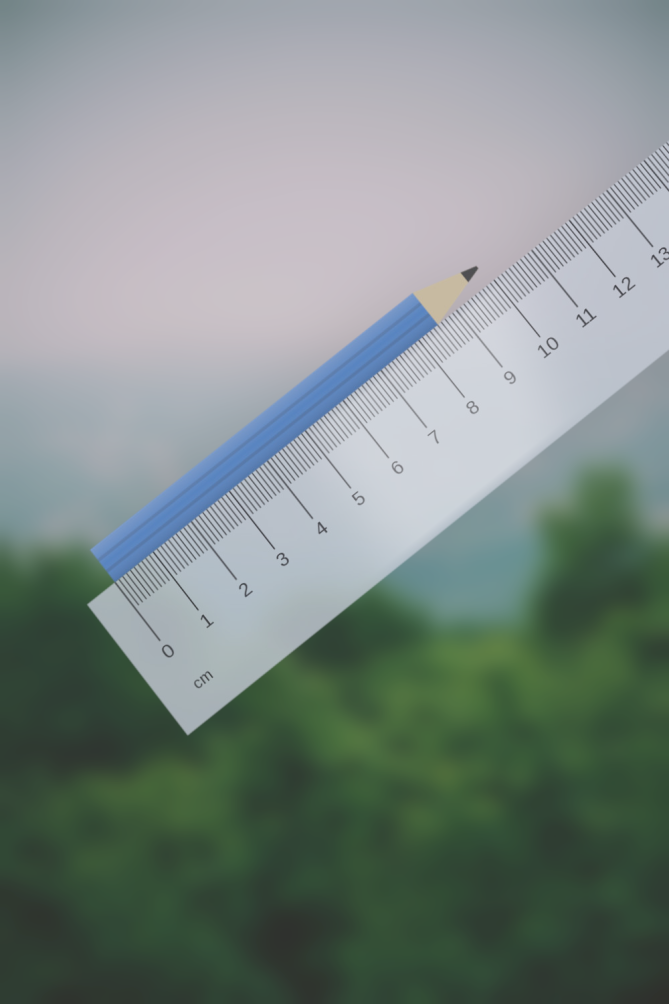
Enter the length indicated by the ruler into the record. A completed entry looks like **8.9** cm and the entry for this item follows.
**9.9** cm
